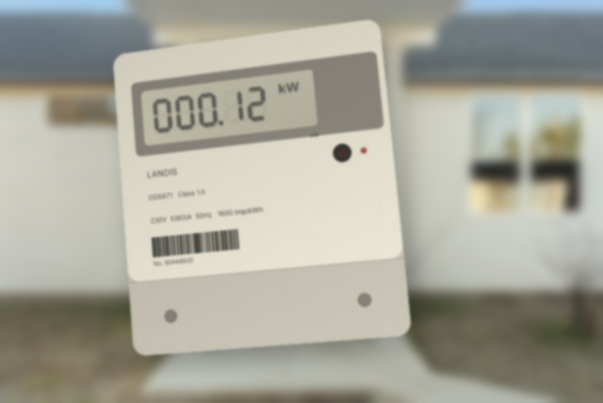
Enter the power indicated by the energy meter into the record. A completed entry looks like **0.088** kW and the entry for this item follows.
**0.12** kW
